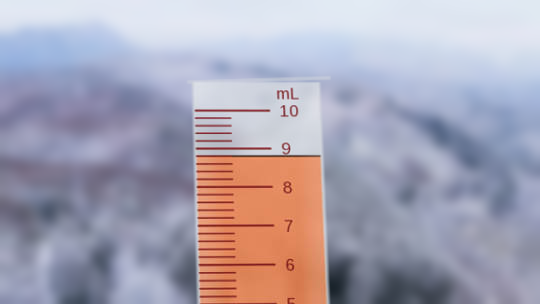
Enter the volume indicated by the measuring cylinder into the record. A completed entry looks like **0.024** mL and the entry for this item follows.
**8.8** mL
